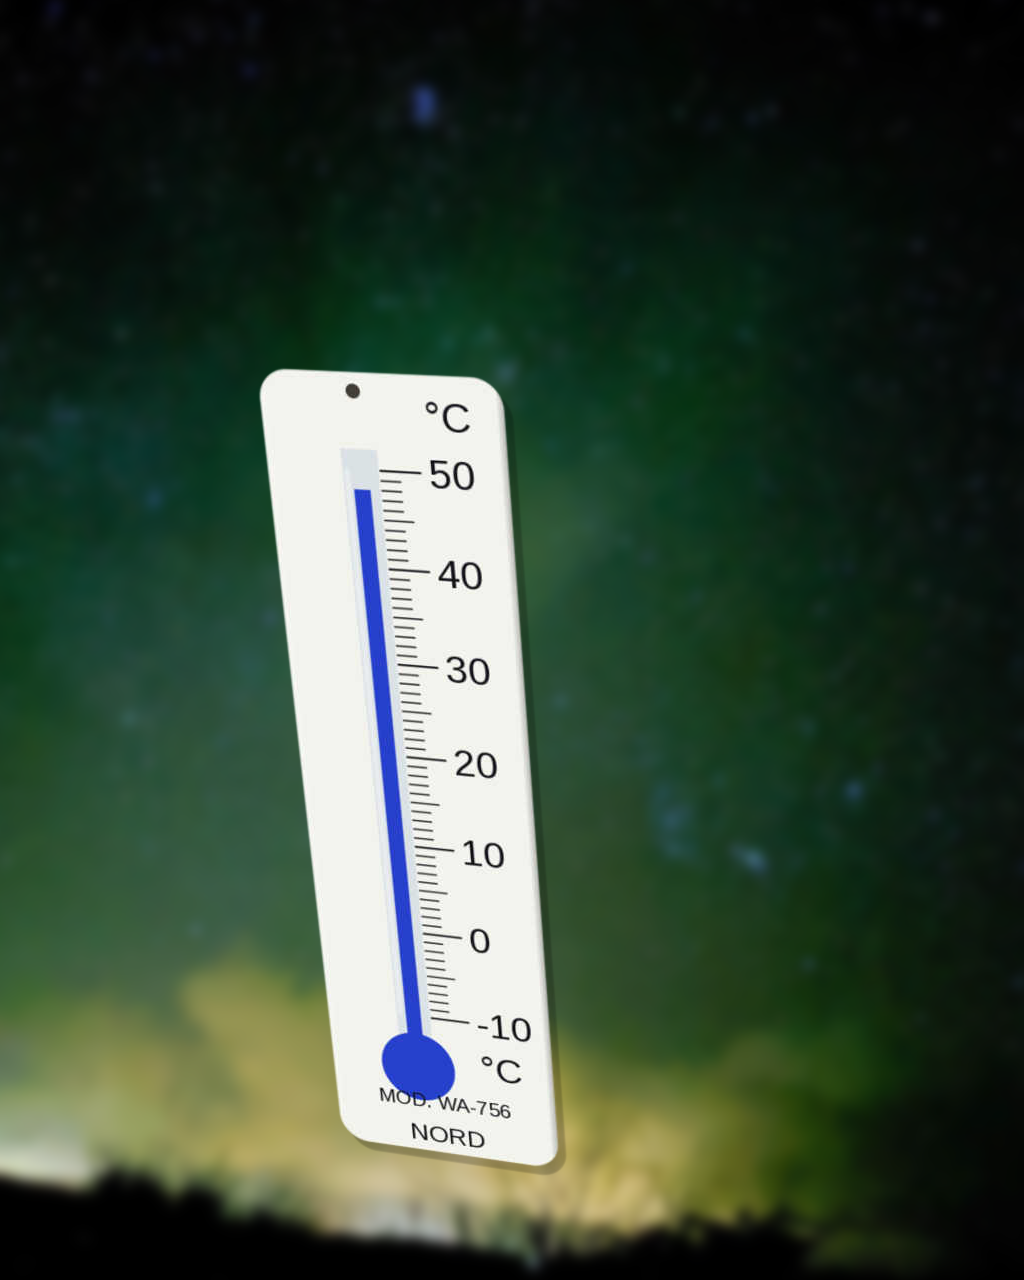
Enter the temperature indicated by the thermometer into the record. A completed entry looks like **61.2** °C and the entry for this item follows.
**48** °C
